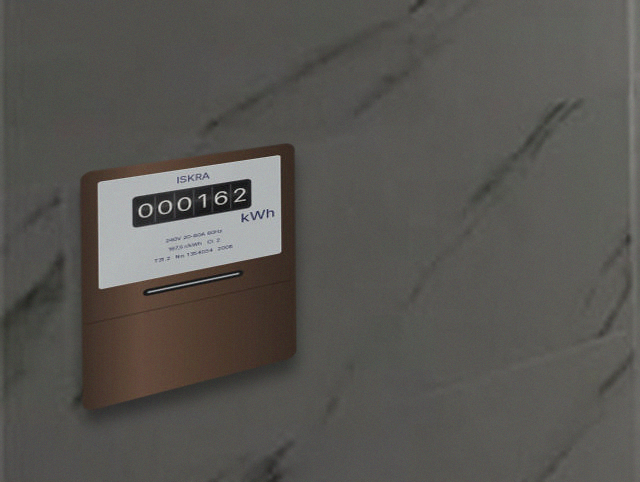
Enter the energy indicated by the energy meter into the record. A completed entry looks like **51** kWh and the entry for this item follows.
**162** kWh
